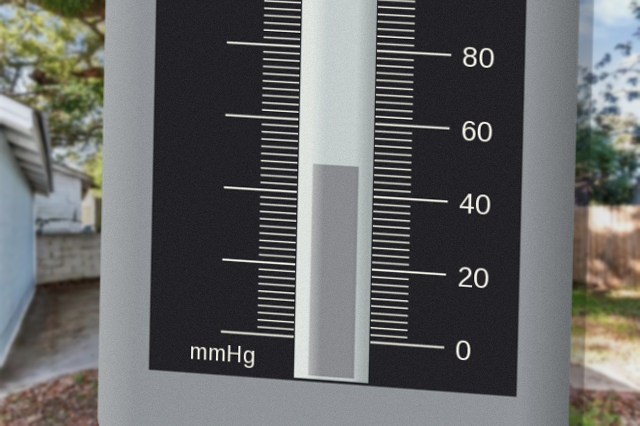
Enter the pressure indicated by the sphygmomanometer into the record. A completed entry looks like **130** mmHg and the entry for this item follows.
**48** mmHg
